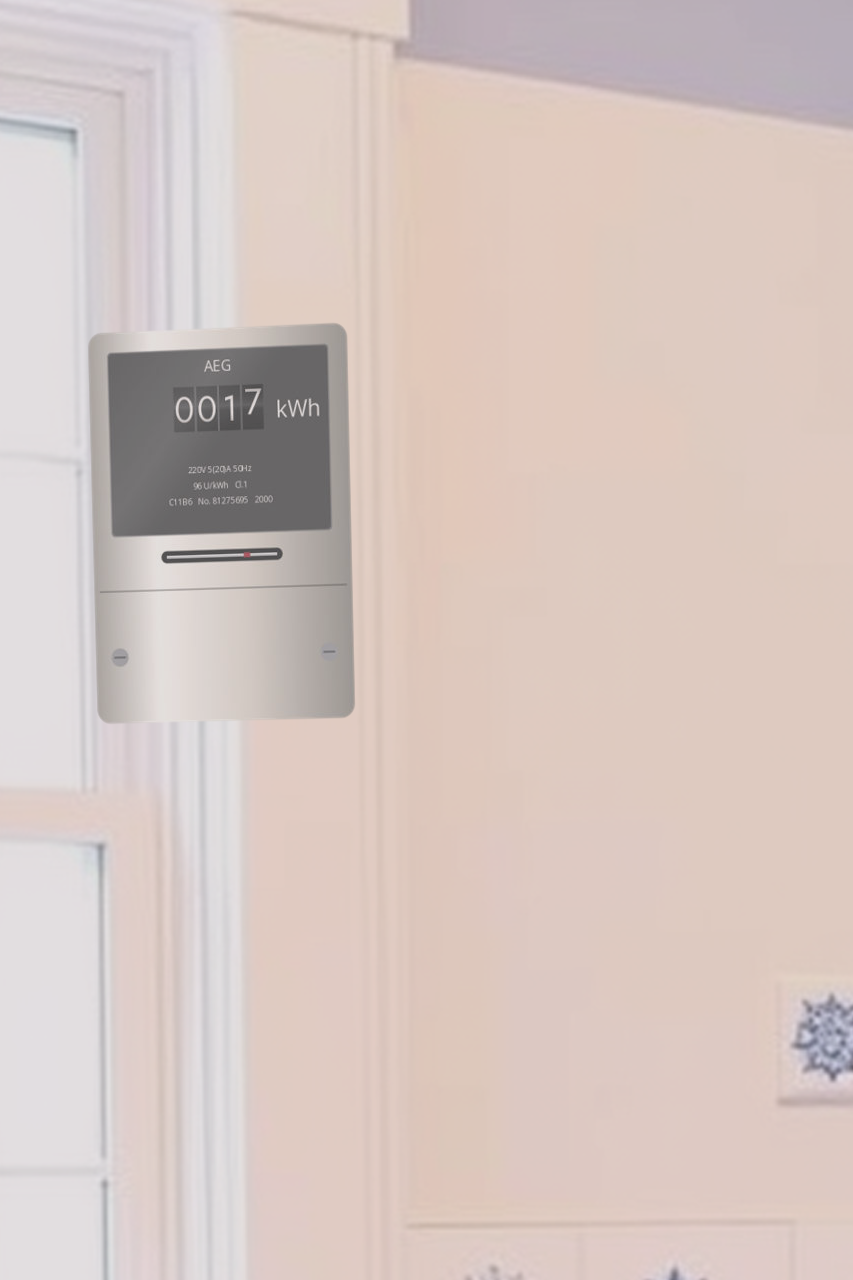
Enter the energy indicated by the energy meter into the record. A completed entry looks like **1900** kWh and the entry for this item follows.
**17** kWh
